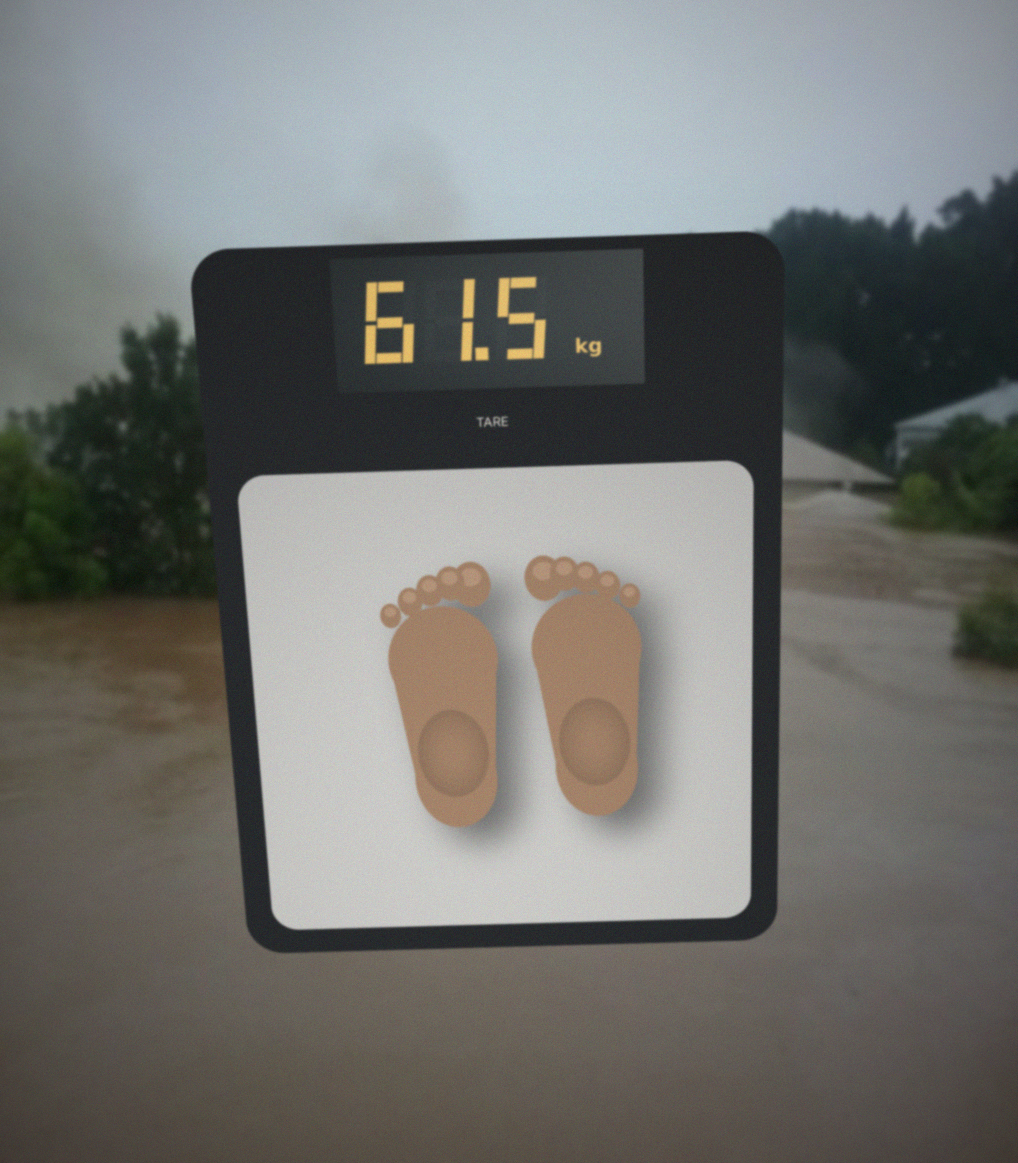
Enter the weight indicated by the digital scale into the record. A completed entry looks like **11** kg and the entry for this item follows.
**61.5** kg
